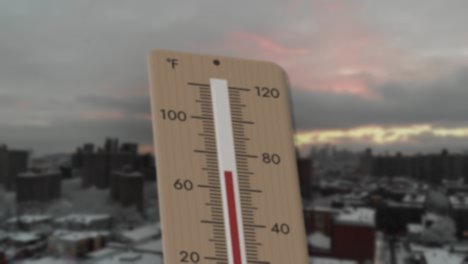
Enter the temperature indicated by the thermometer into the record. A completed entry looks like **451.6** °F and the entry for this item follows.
**70** °F
